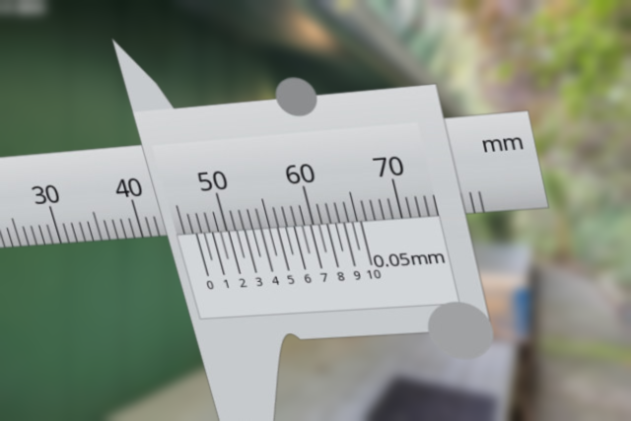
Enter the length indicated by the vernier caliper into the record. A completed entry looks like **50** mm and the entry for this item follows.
**46.4** mm
